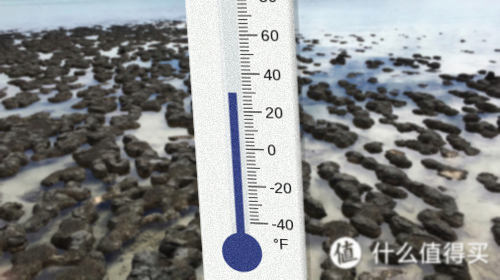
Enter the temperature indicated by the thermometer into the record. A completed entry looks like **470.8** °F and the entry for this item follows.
**30** °F
